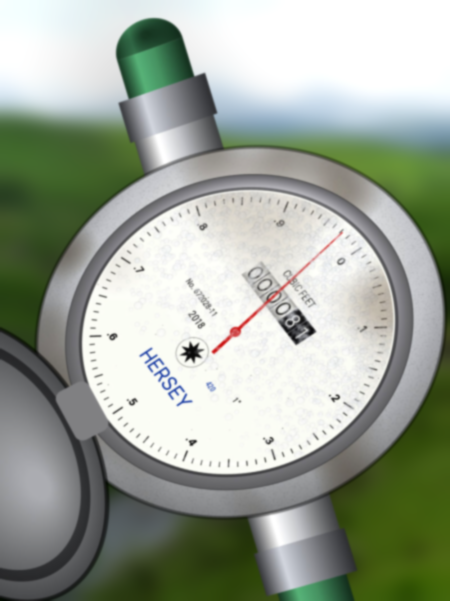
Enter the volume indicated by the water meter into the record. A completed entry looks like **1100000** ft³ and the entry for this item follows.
**80.97** ft³
